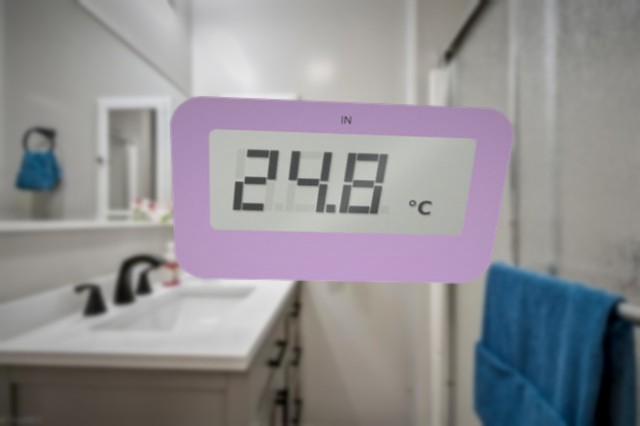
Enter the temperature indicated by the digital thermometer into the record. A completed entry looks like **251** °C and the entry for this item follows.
**24.8** °C
